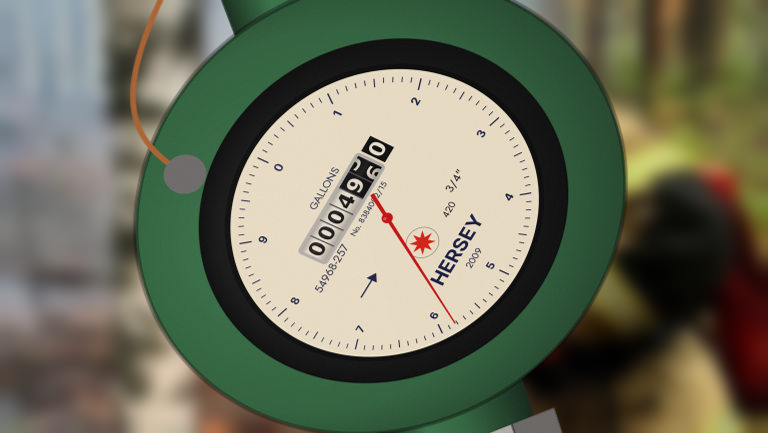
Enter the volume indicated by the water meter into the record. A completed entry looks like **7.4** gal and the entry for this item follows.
**4955.8** gal
